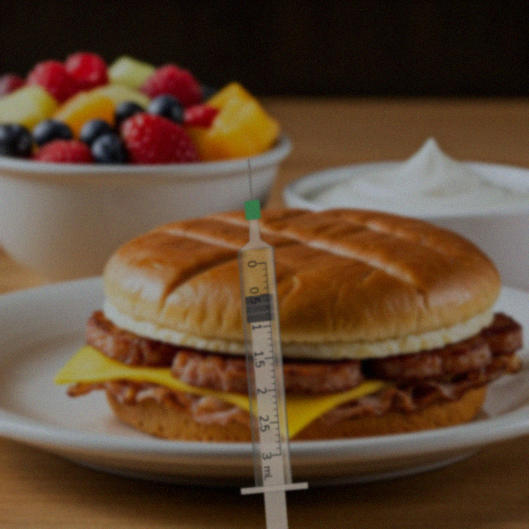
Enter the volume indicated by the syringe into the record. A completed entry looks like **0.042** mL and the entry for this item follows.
**0.5** mL
